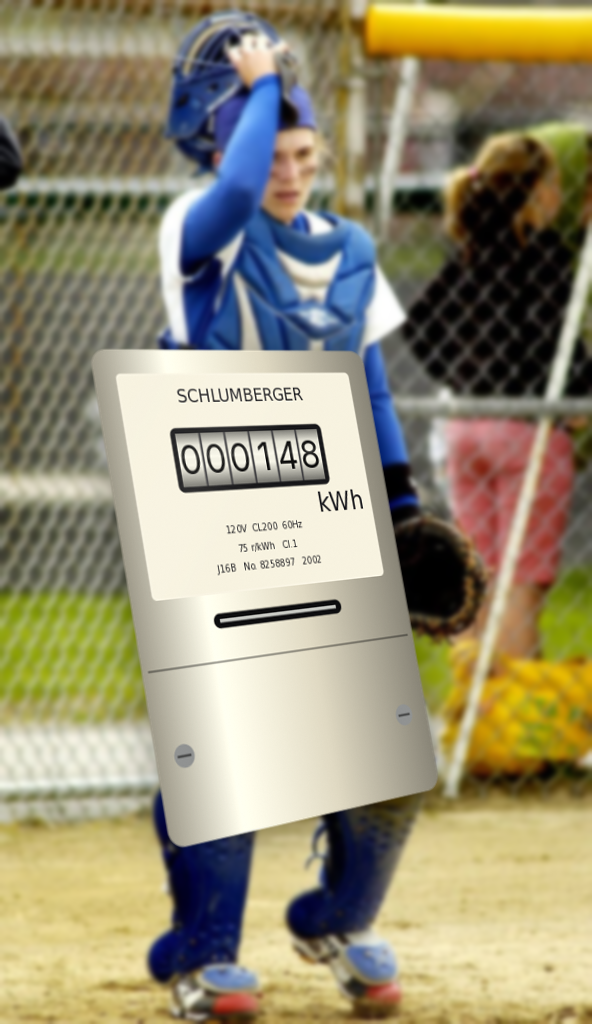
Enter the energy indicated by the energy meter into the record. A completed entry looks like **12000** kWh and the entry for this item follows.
**148** kWh
